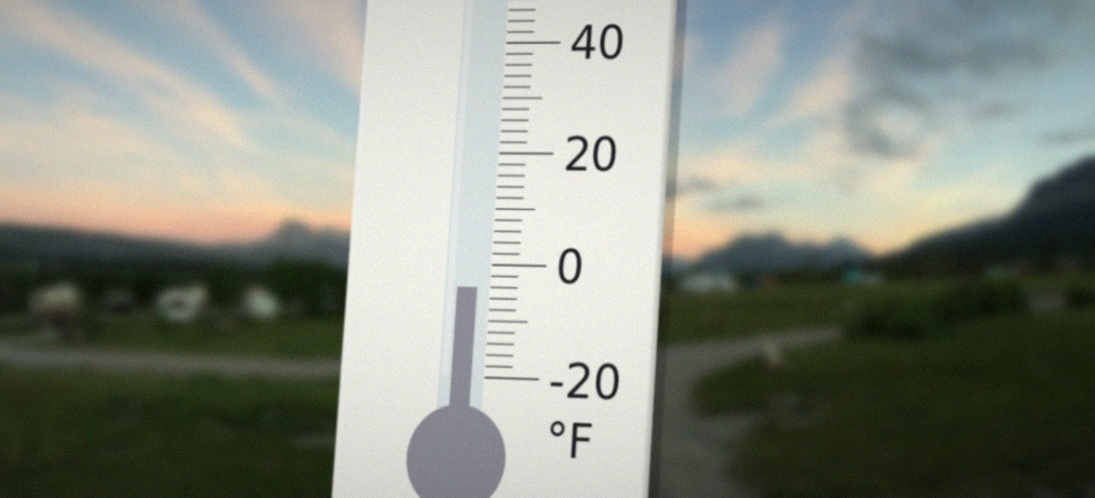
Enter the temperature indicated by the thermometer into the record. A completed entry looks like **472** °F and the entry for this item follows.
**-4** °F
